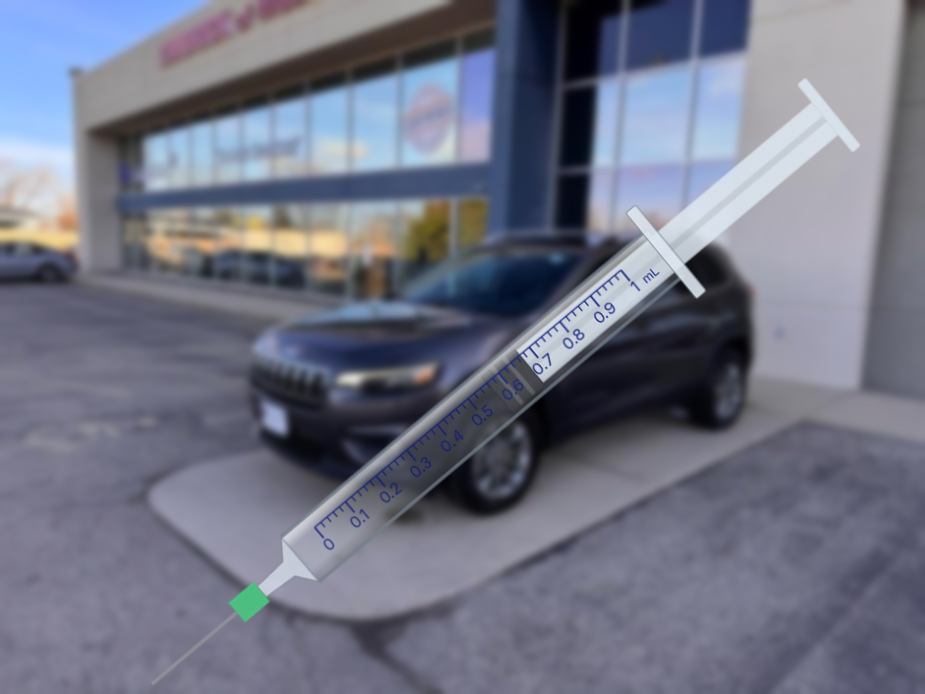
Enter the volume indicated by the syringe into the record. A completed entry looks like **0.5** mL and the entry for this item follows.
**0.56** mL
